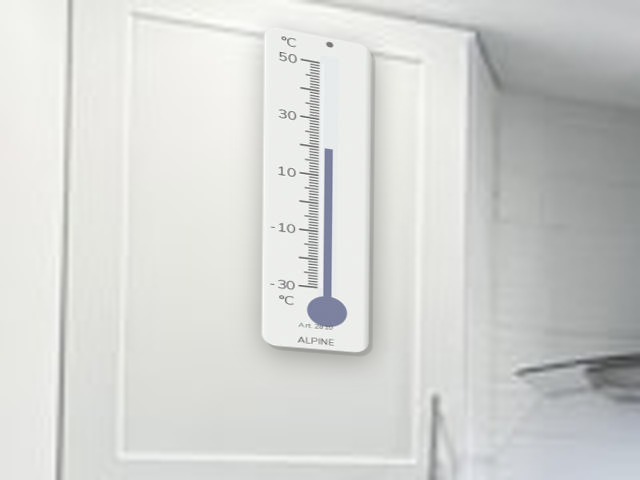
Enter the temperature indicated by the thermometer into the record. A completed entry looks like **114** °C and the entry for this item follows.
**20** °C
